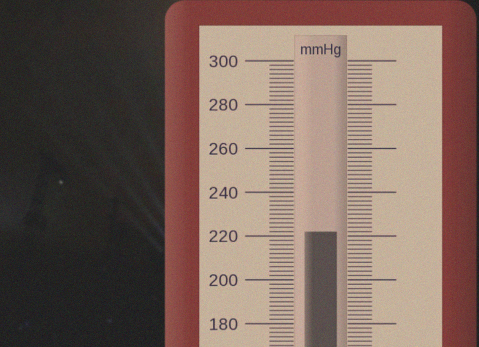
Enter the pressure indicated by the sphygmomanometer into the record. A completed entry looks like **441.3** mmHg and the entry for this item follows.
**222** mmHg
